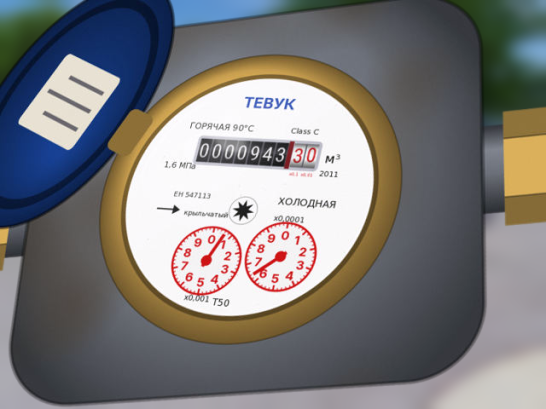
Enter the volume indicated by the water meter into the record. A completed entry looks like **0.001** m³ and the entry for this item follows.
**943.3006** m³
